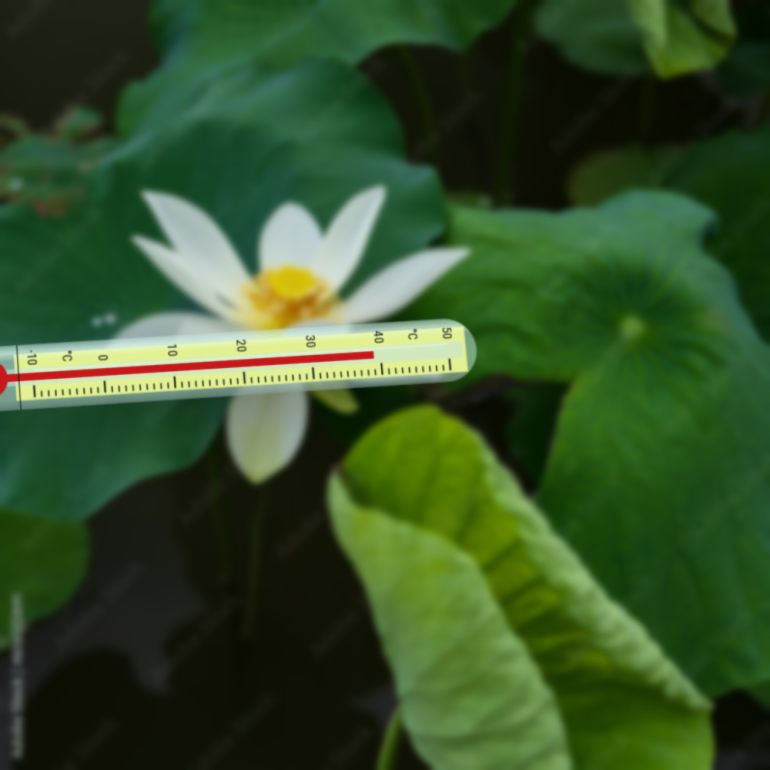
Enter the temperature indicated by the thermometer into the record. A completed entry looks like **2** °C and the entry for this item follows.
**39** °C
